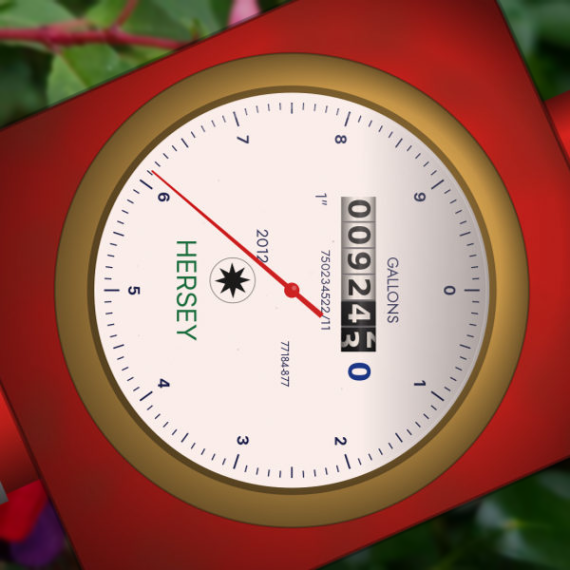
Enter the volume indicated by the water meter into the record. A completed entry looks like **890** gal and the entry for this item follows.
**92426.1** gal
